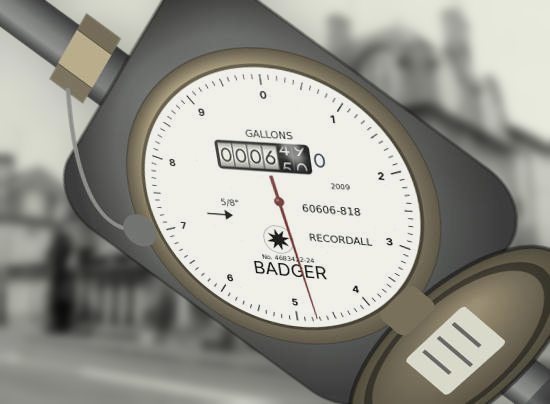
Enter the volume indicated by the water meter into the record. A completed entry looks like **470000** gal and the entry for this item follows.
**6494.7** gal
